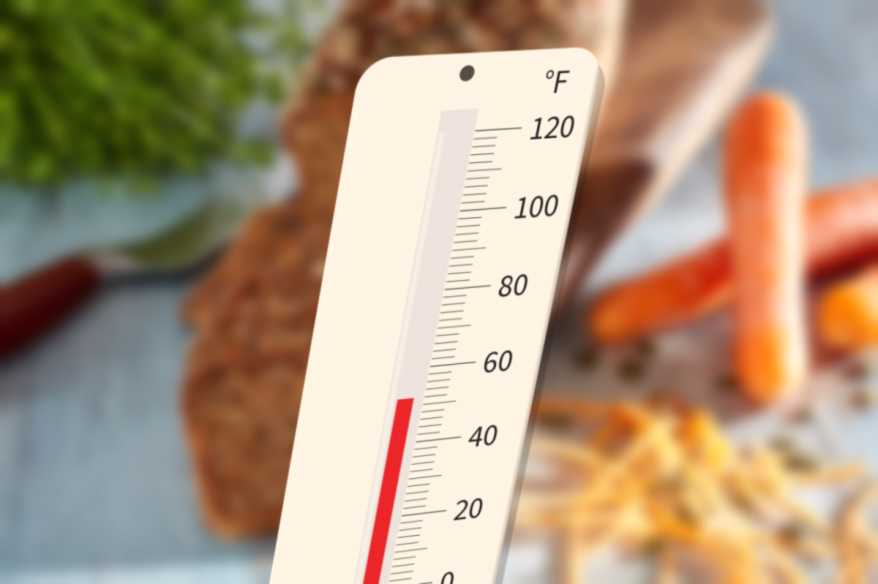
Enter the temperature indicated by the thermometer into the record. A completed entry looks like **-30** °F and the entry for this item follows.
**52** °F
